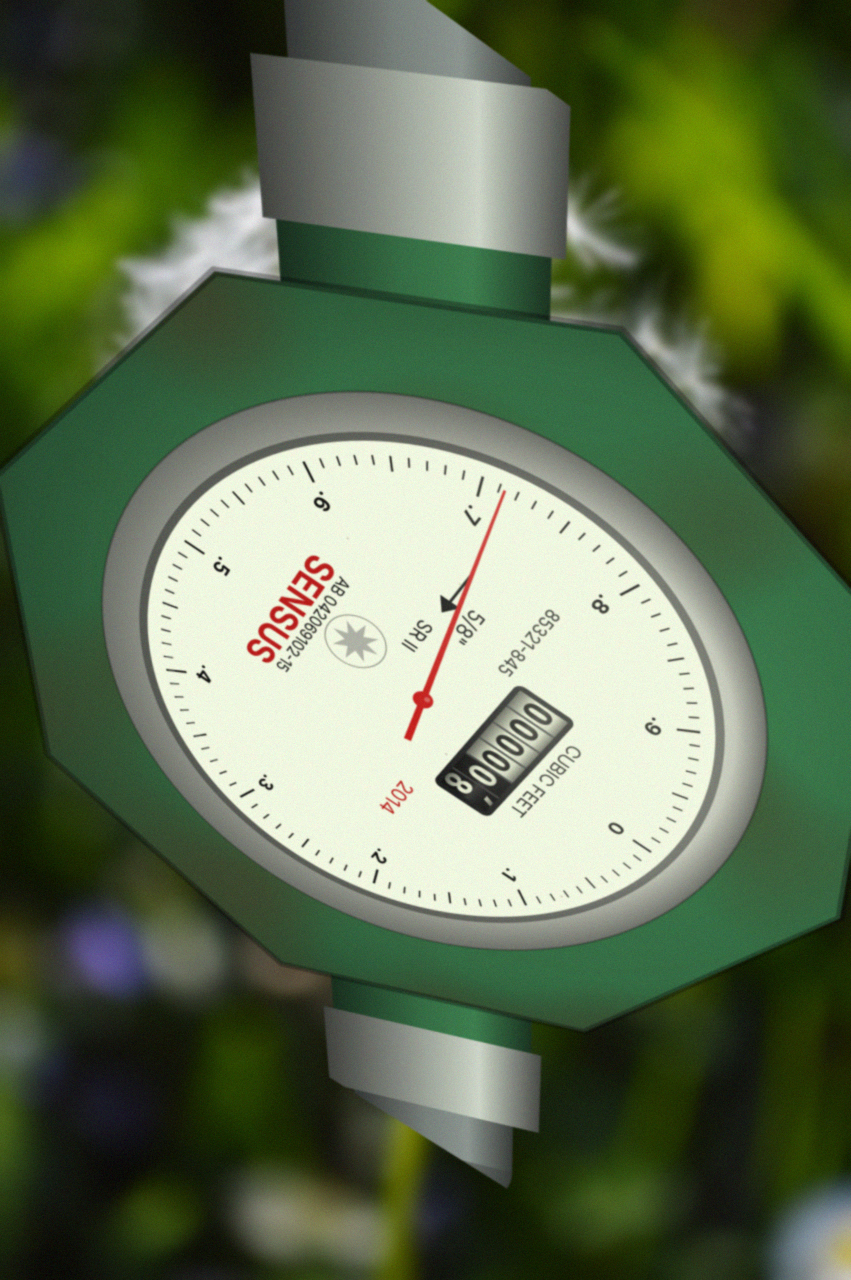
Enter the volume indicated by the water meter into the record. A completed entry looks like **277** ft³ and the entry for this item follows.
**7.71** ft³
